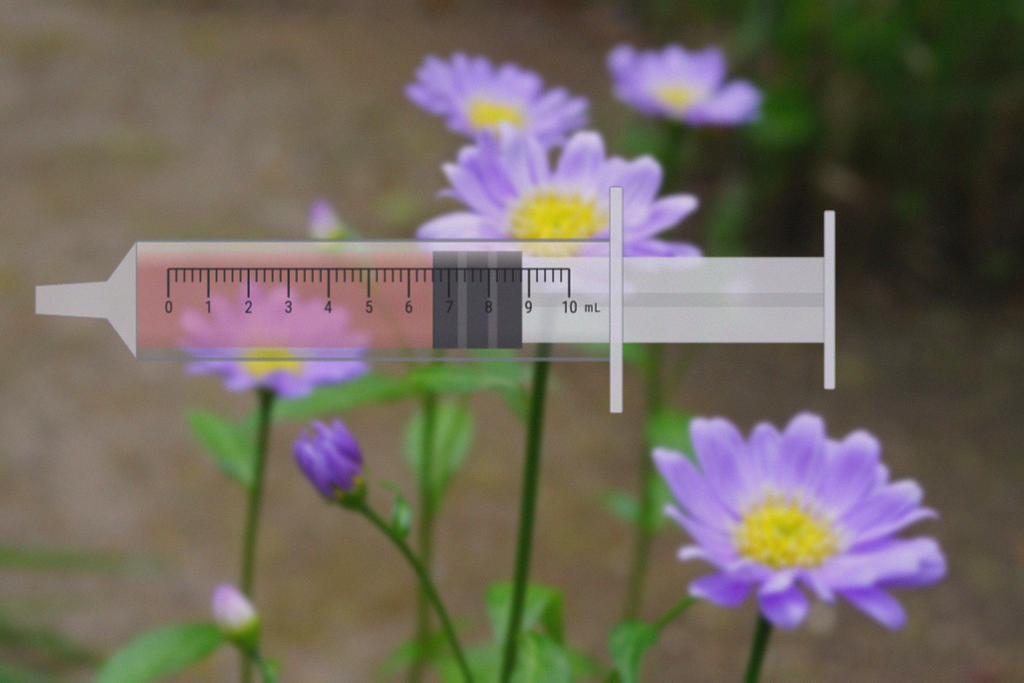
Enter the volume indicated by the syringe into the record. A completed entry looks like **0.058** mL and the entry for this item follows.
**6.6** mL
